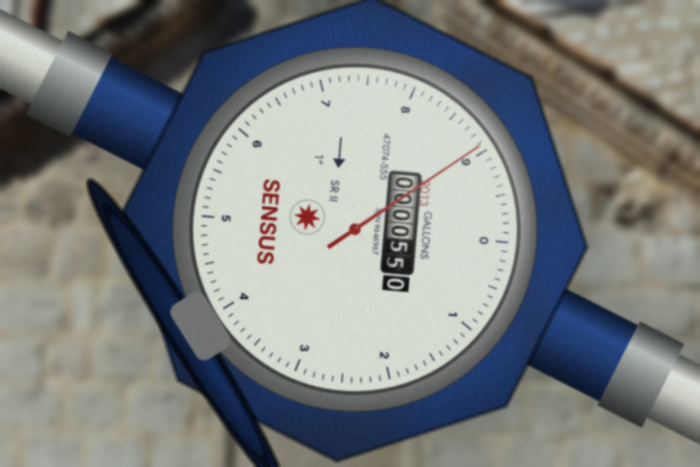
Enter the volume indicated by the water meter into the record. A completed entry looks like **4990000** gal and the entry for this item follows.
**548.9** gal
